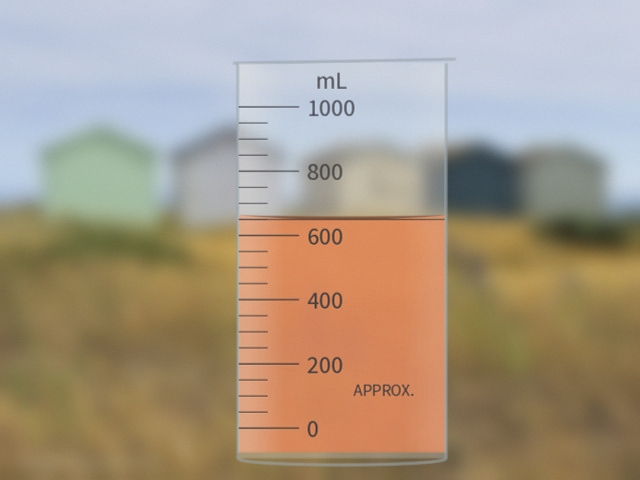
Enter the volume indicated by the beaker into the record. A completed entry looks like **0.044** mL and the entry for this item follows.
**650** mL
